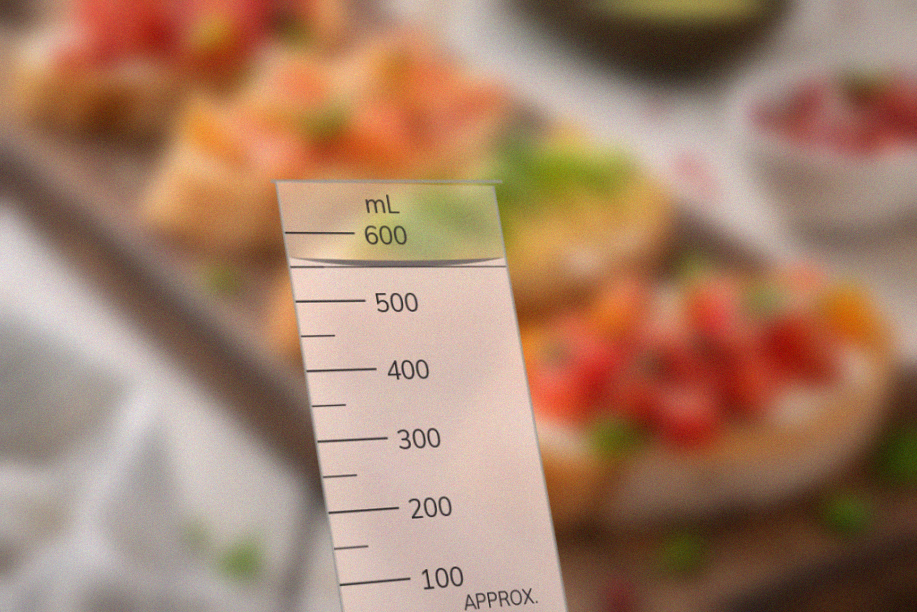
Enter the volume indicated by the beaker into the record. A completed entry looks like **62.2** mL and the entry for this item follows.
**550** mL
